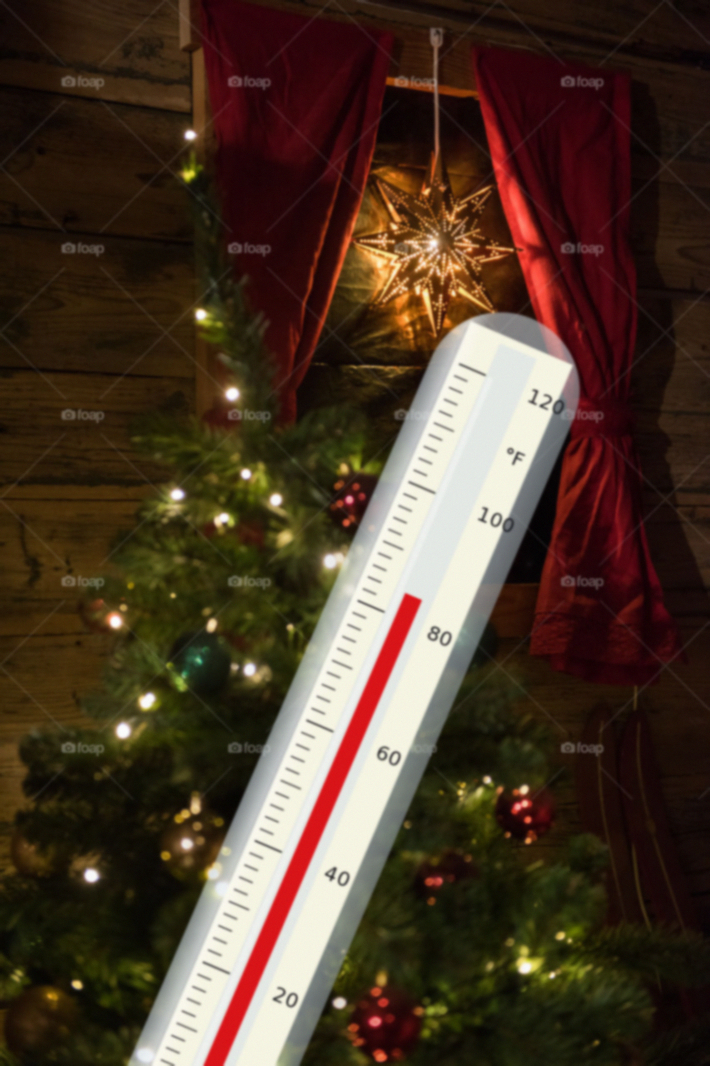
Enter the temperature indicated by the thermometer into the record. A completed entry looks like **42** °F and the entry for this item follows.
**84** °F
